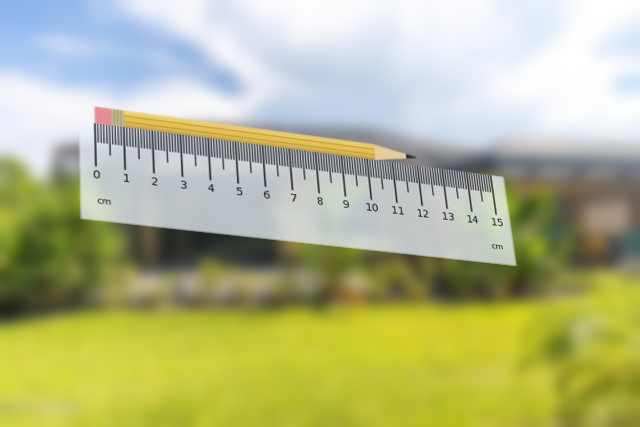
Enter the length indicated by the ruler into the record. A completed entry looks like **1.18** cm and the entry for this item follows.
**12** cm
